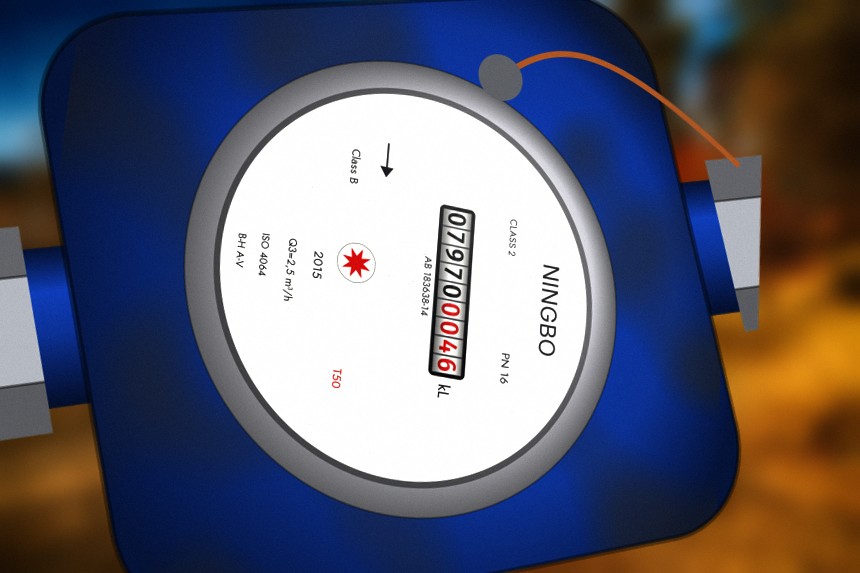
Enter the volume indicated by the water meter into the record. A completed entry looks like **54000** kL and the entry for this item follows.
**7970.0046** kL
